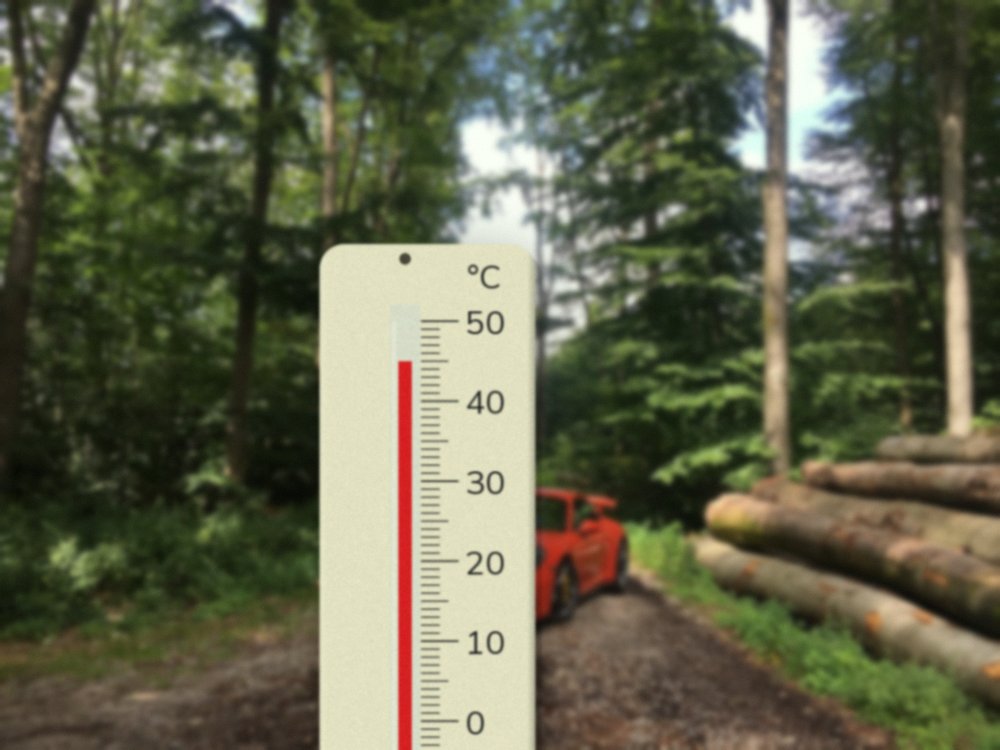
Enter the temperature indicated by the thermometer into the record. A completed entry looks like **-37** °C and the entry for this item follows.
**45** °C
